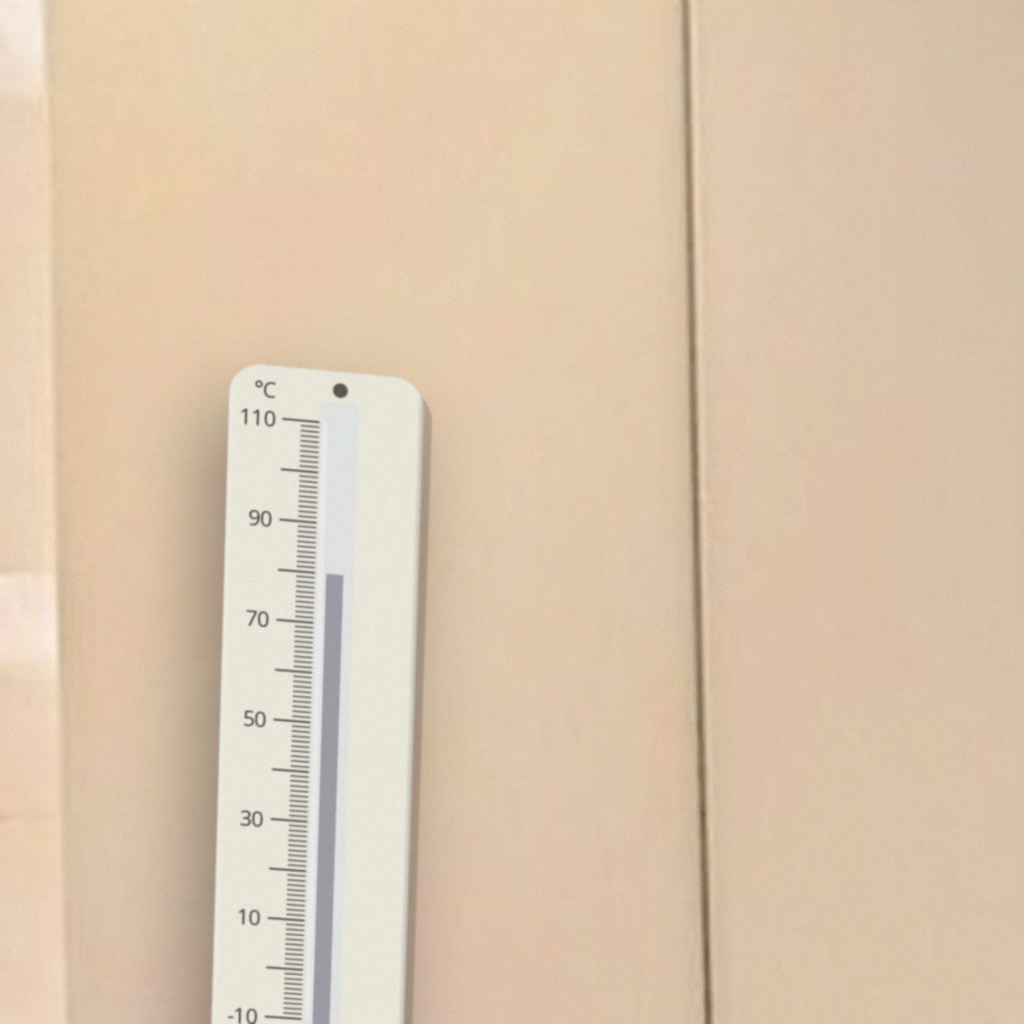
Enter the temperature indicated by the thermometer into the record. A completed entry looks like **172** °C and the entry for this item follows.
**80** °C
